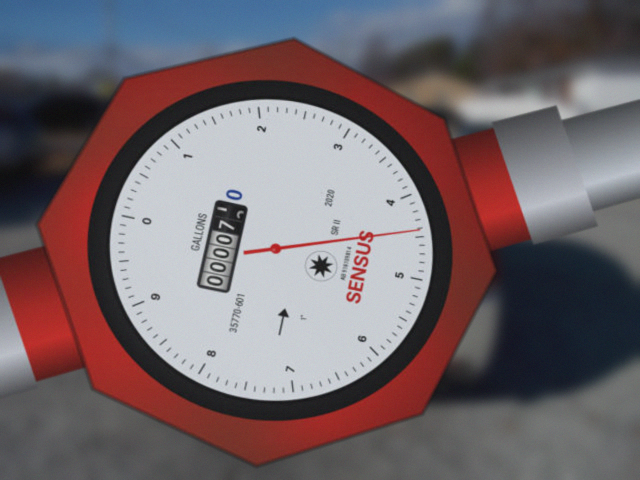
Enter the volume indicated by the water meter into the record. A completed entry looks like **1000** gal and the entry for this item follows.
**714.4** gal
